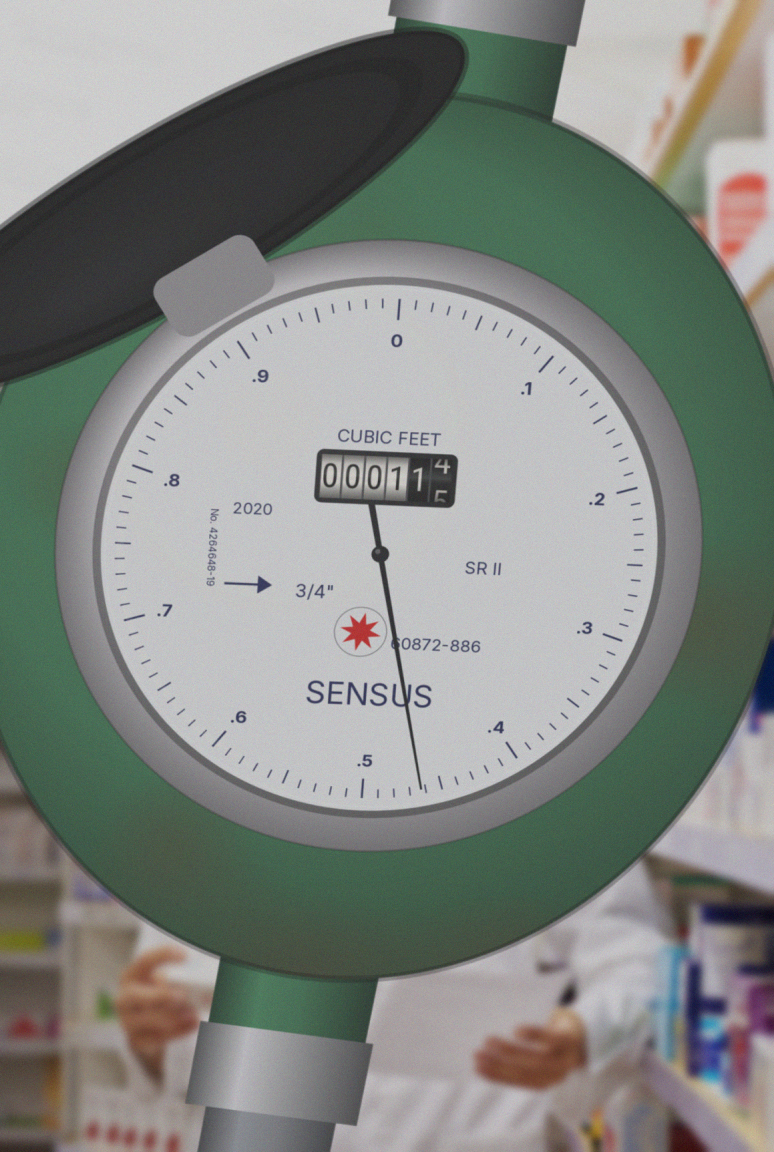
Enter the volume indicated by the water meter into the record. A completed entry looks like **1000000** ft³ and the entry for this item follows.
**114.46** ft³
